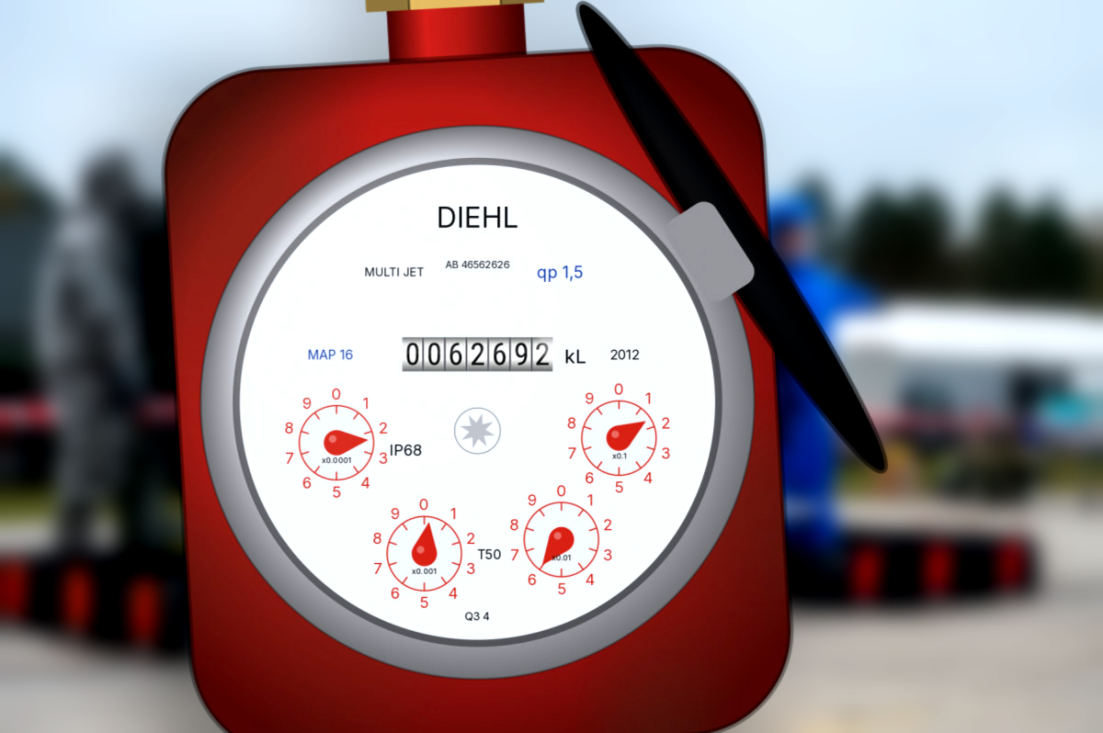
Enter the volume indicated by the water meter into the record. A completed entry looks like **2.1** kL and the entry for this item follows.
**62692.1602** kL
